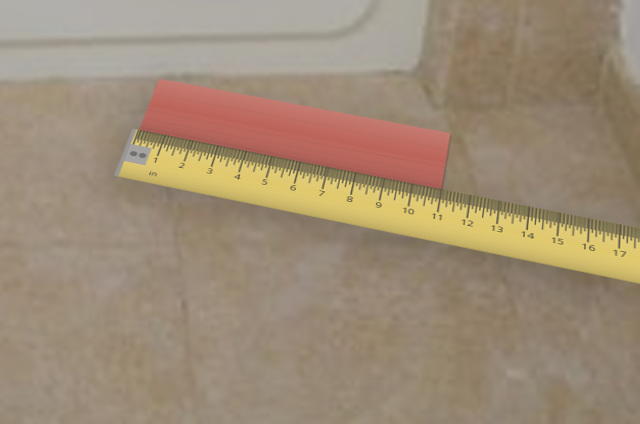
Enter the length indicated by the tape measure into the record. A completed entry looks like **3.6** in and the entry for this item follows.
**11** in
